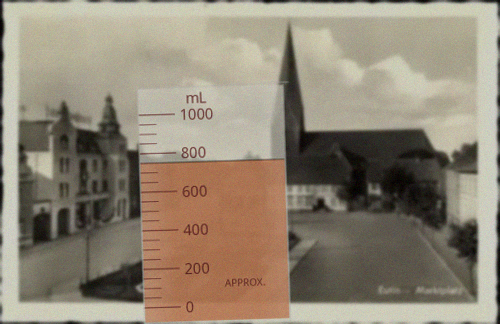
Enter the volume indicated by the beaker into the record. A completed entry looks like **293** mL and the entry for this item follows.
**750** mL
